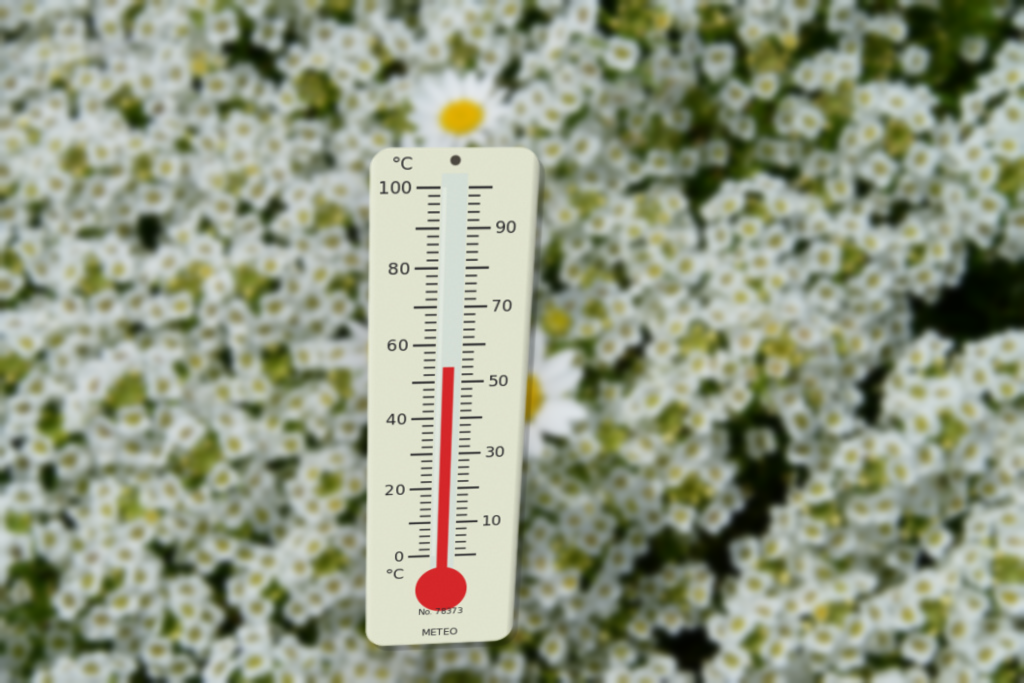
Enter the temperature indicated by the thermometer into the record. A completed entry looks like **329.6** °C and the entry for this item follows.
**54** °C
